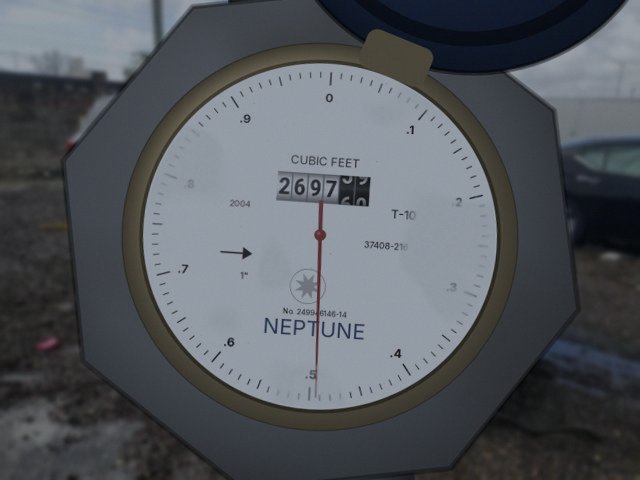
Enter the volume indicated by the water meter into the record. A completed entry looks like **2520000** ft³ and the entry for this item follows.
**269759.49** ft³
